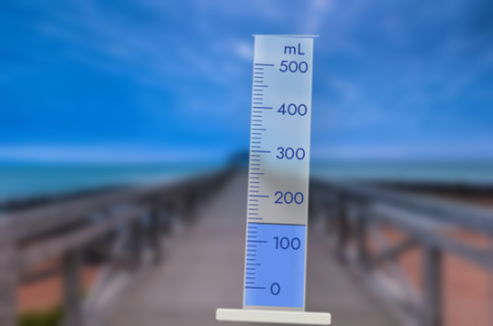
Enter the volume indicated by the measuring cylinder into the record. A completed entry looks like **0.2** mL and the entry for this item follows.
**140** mL
